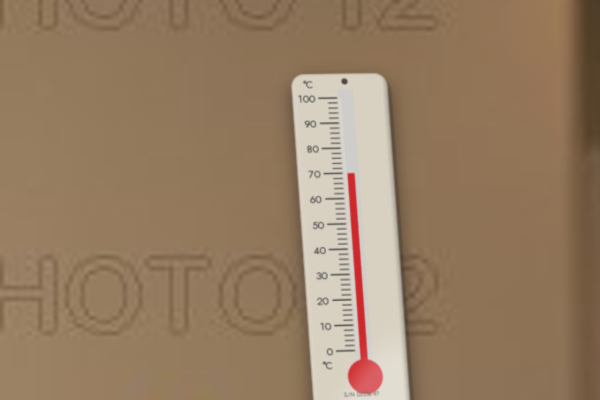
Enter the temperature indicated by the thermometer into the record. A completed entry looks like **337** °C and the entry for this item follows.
**70** °C
